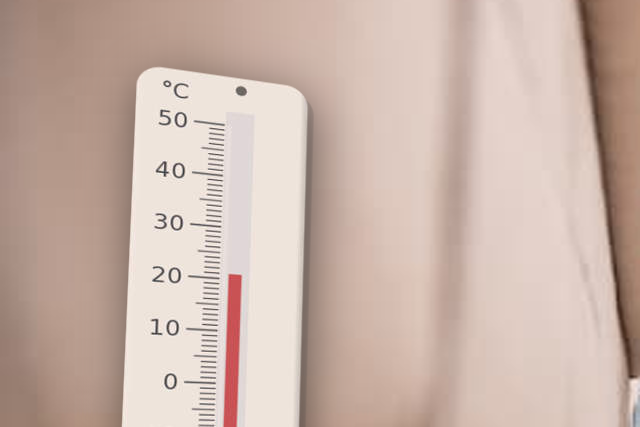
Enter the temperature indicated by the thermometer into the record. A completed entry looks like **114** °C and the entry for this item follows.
**21** °C
